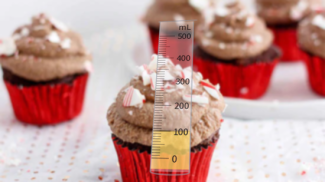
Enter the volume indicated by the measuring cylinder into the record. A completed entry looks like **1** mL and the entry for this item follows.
**100** mL
